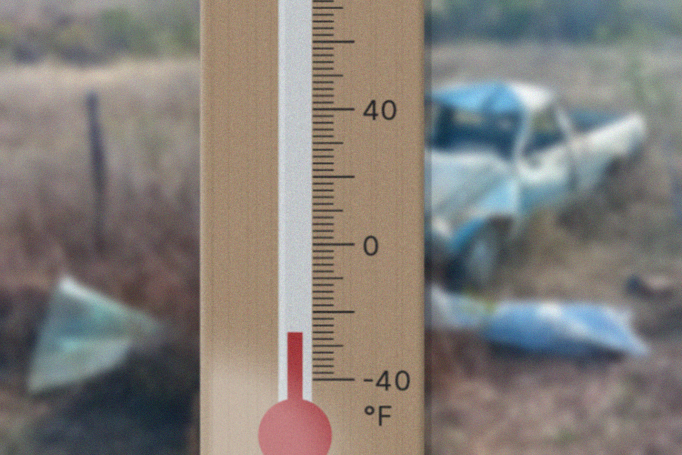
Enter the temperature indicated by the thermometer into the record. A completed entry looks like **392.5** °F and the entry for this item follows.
**-26** °F
